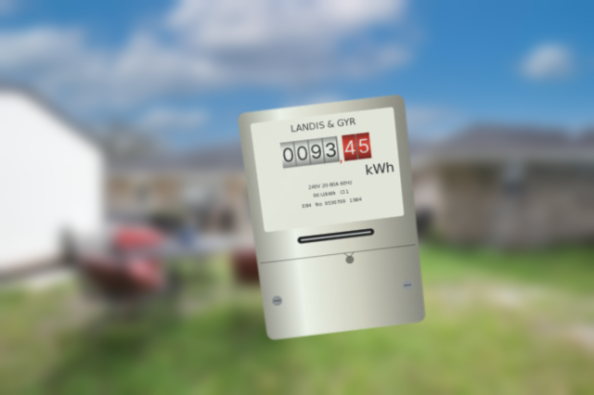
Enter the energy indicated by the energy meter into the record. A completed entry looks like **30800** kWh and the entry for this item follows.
**93.45** kWh
